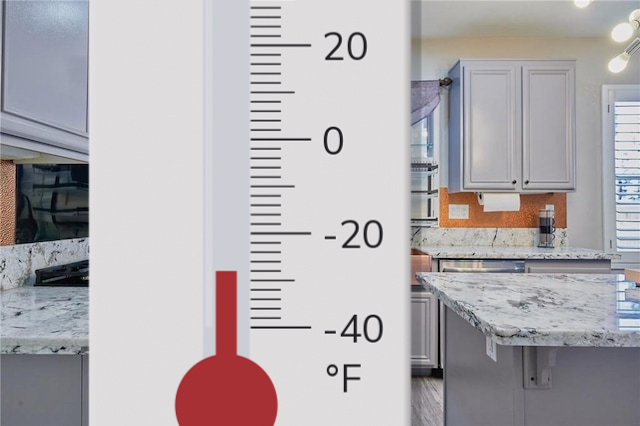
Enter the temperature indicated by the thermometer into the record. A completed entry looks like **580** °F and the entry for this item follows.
**-28** °F
